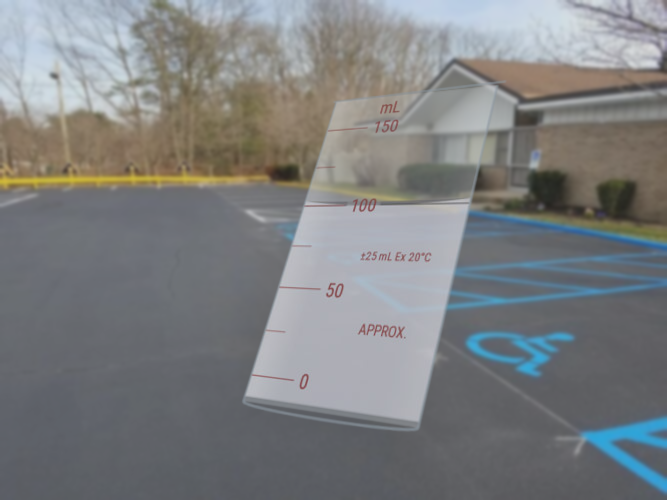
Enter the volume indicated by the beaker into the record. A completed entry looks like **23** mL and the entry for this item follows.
**100** mL
